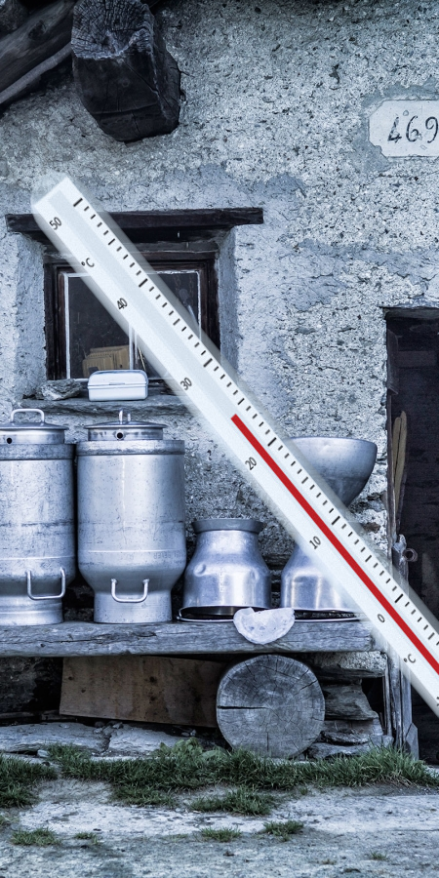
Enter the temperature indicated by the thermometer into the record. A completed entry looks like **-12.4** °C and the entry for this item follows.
**24.5** °C
